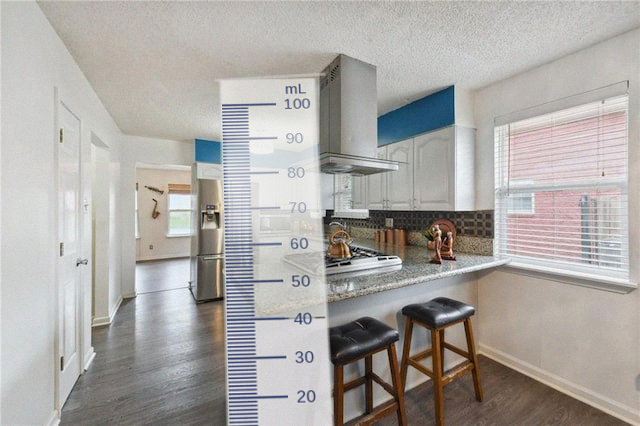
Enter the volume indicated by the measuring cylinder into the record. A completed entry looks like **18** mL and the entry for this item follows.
**40** mL
